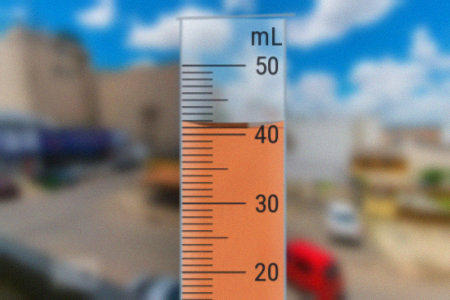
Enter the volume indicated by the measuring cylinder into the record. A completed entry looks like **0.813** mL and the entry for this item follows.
**41** mL
